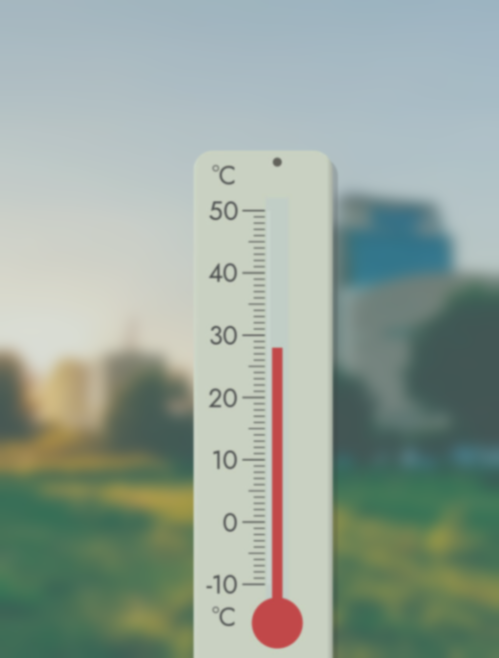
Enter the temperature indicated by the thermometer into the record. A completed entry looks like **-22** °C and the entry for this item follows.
**28** °C
